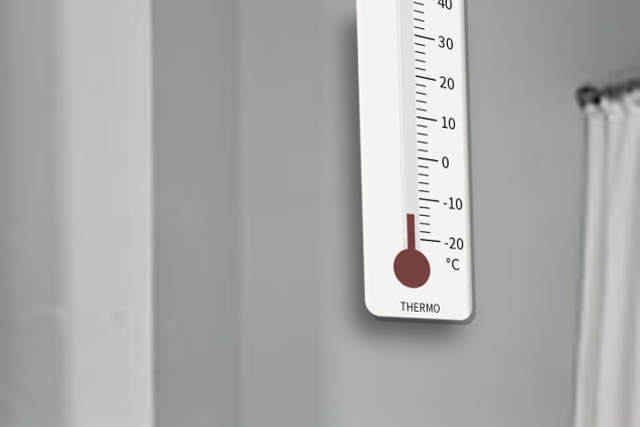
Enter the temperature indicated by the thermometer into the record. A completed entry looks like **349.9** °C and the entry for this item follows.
**-14** °C
